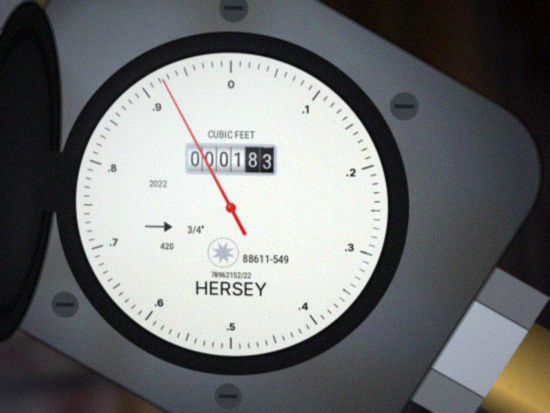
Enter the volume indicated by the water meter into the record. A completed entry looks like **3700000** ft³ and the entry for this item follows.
**182.92** ft³
